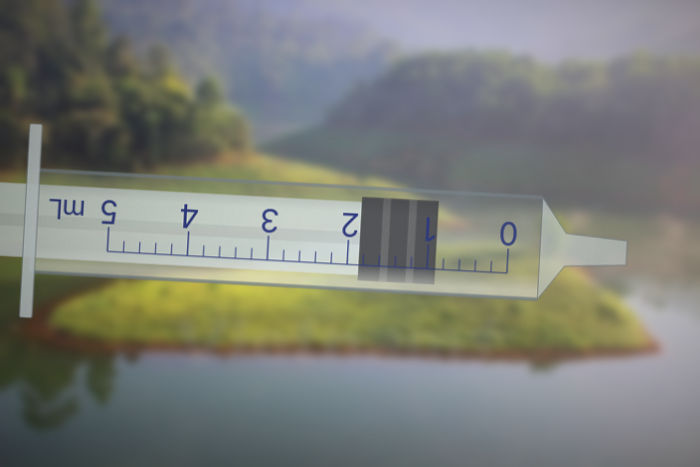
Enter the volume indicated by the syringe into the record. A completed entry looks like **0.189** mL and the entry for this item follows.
**0.9** mL
